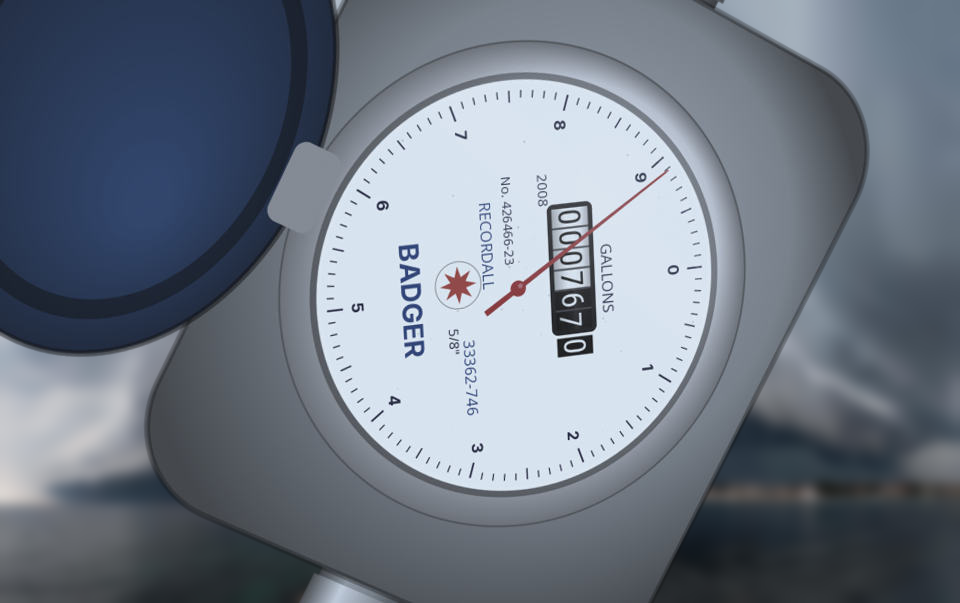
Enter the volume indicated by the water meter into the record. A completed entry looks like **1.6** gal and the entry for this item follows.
**7669.1** gal
